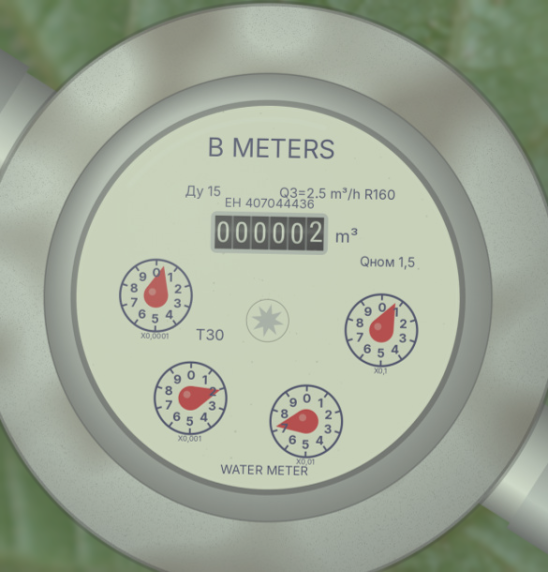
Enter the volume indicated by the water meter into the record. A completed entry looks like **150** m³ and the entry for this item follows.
**2.0720** m³
